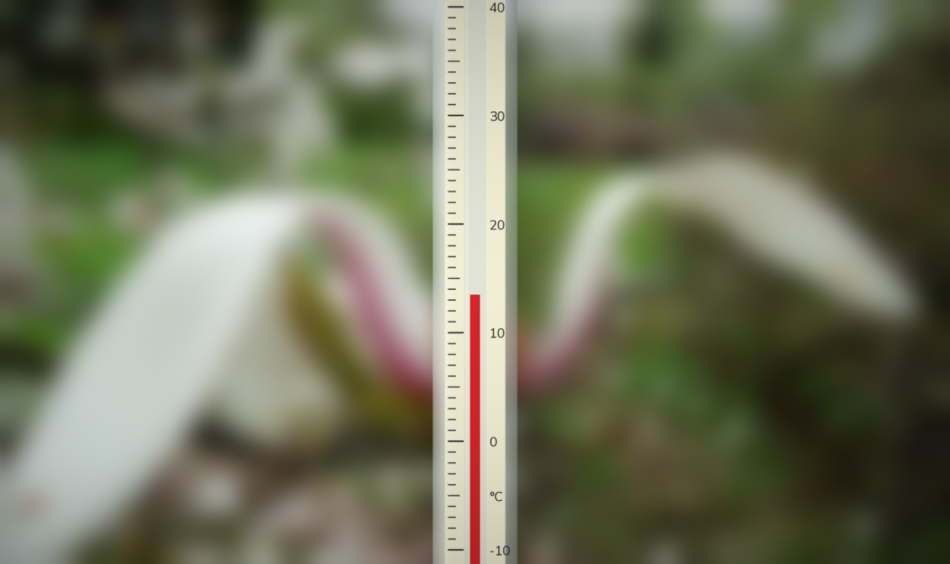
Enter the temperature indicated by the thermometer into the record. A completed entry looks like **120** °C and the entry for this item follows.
**13.5** °C
